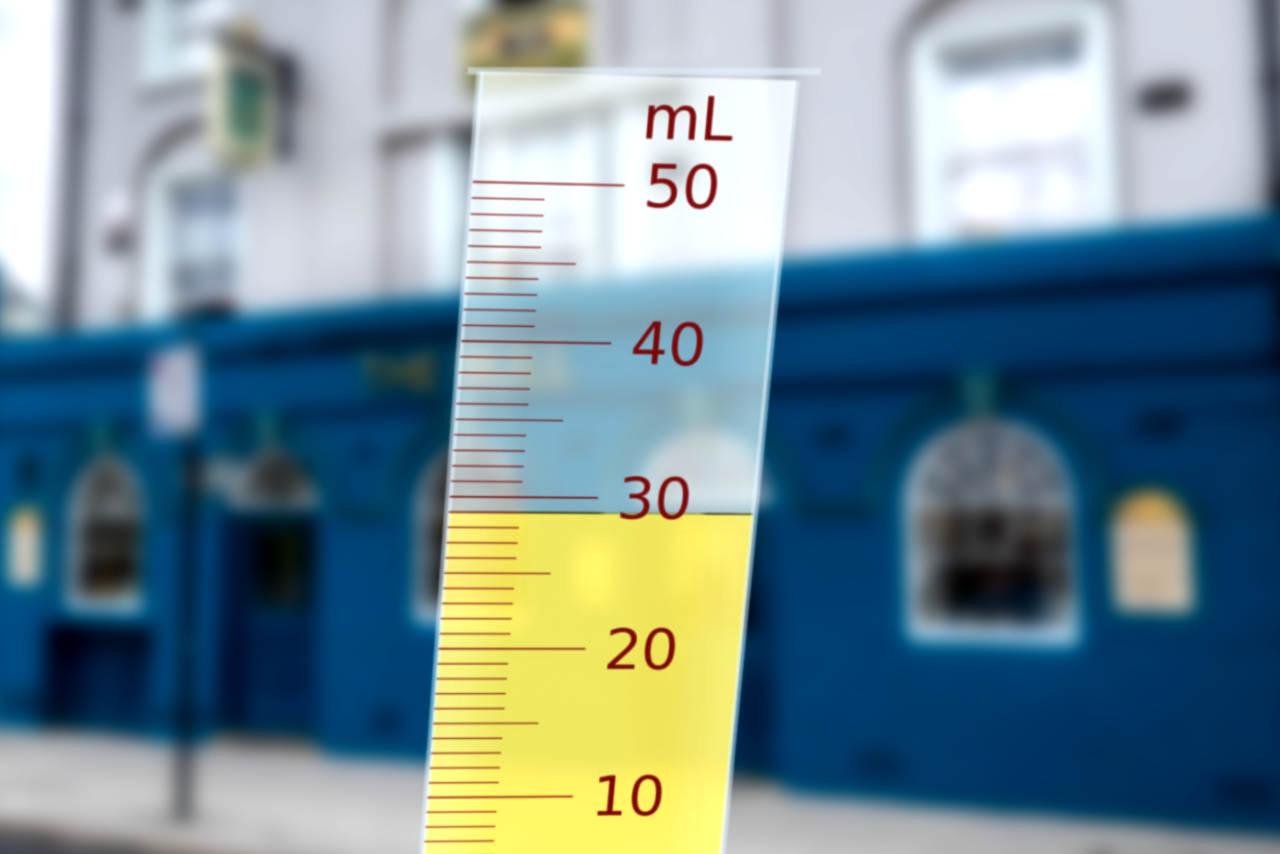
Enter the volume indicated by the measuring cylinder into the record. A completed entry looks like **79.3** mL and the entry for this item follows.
**29** mL
